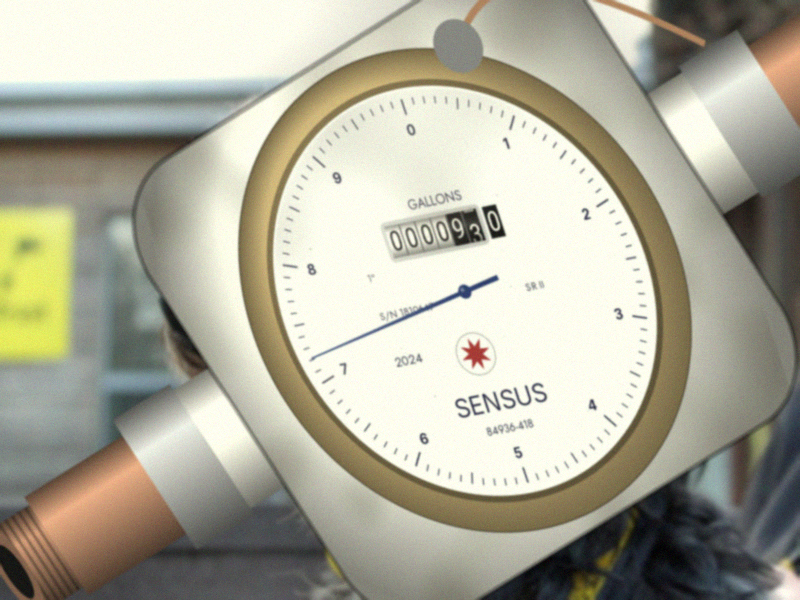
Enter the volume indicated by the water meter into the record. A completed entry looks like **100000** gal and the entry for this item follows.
**927.2** gal
